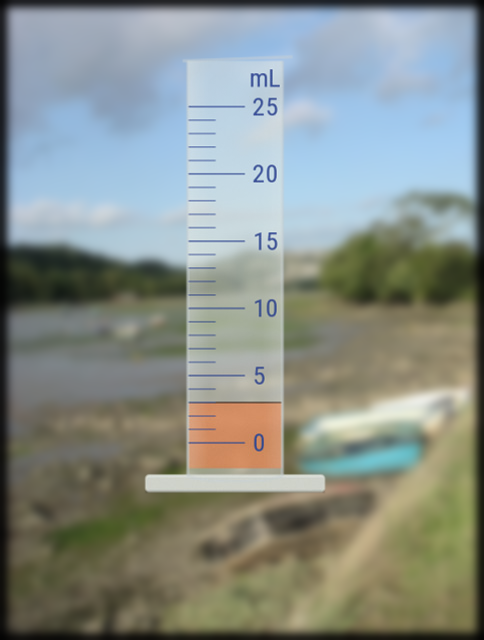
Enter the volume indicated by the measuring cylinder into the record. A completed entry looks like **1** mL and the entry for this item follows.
**3** mL
